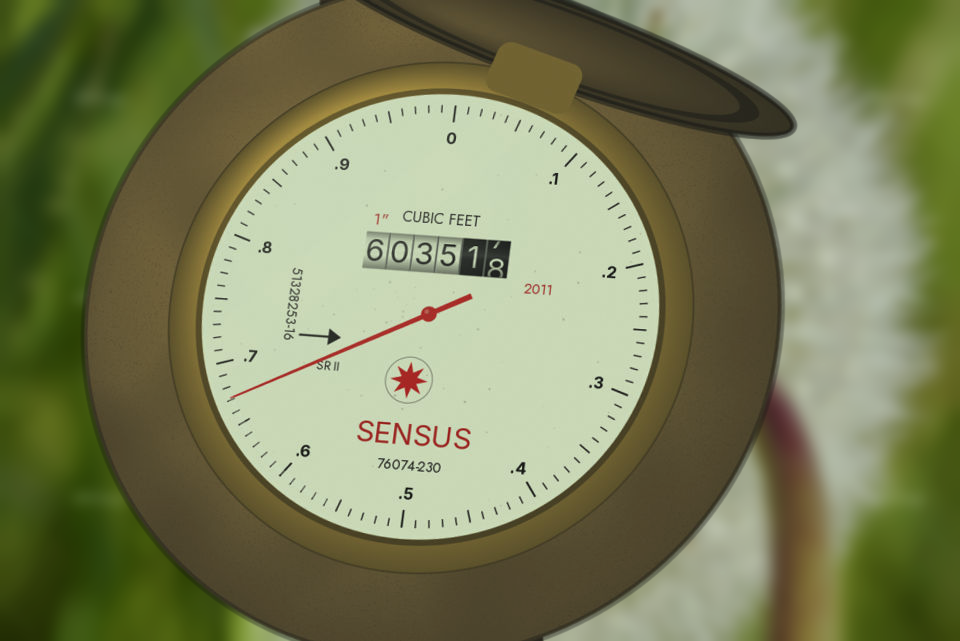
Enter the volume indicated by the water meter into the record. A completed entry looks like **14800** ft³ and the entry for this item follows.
**603517.67** ft³
